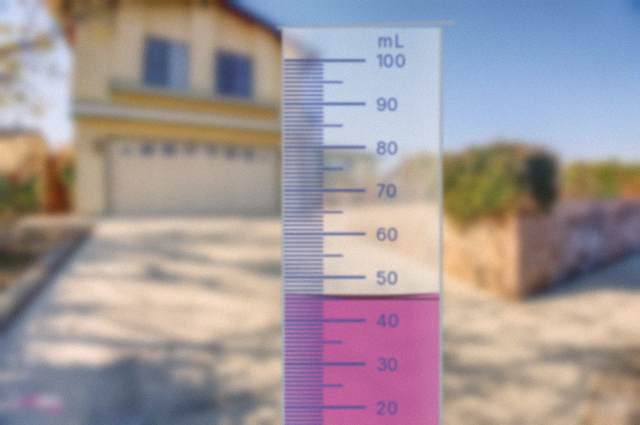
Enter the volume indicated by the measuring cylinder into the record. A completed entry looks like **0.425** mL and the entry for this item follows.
**45** mL
